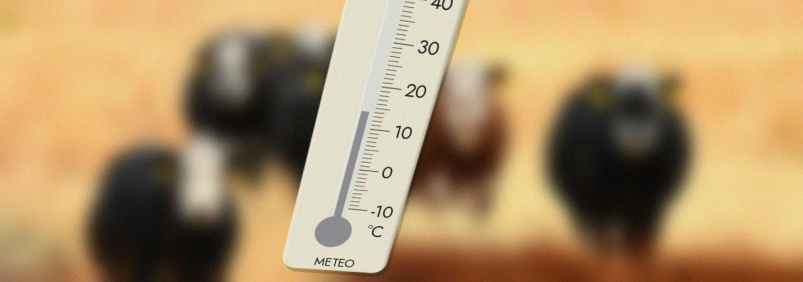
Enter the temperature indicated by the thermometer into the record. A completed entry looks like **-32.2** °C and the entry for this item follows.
**14** °C
